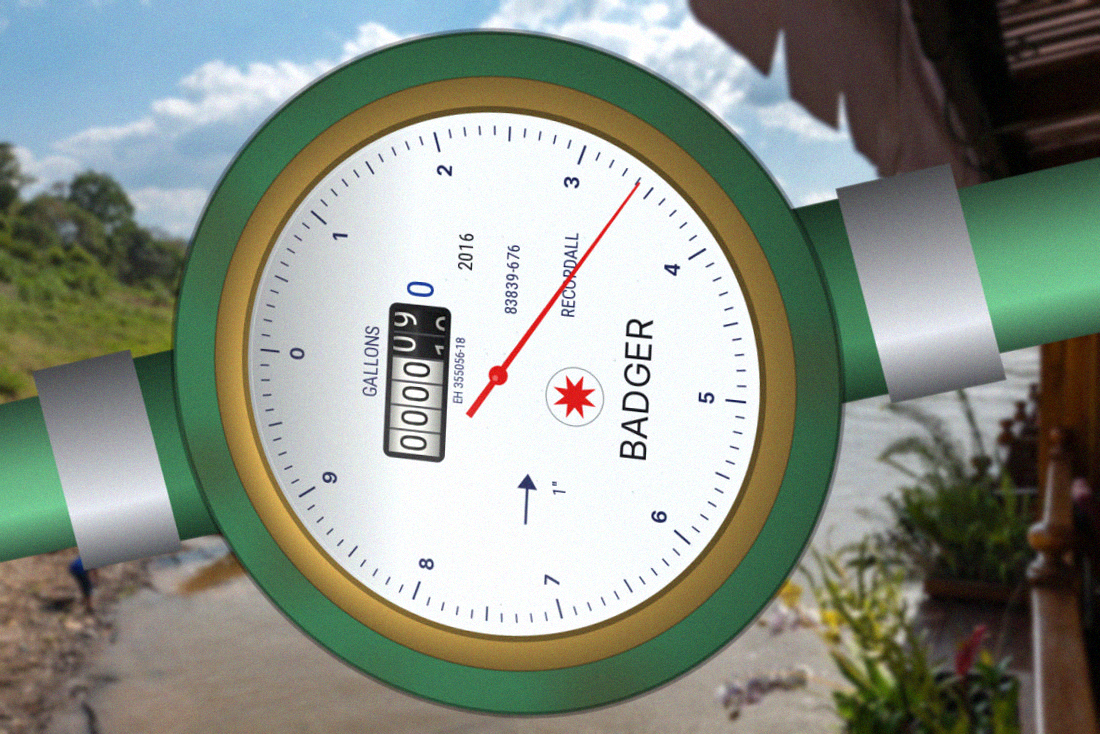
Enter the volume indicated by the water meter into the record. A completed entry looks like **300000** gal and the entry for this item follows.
**93.4** gal
